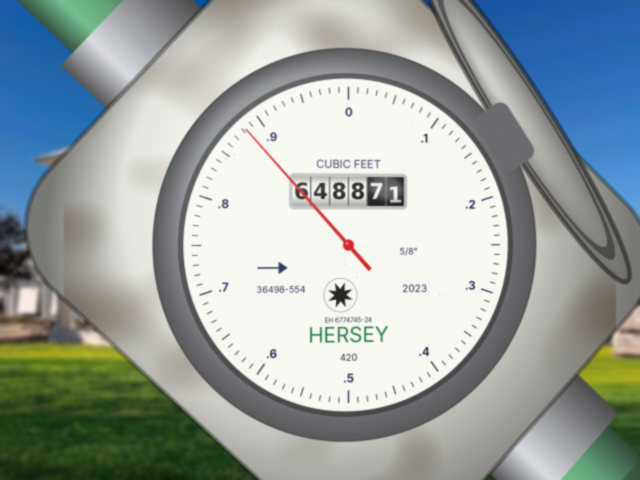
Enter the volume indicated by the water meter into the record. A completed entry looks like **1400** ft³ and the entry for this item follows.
**648870.88** ft³
